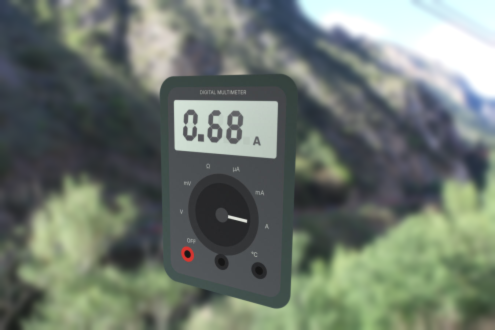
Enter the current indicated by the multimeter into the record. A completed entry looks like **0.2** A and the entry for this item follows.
**0.68** A
